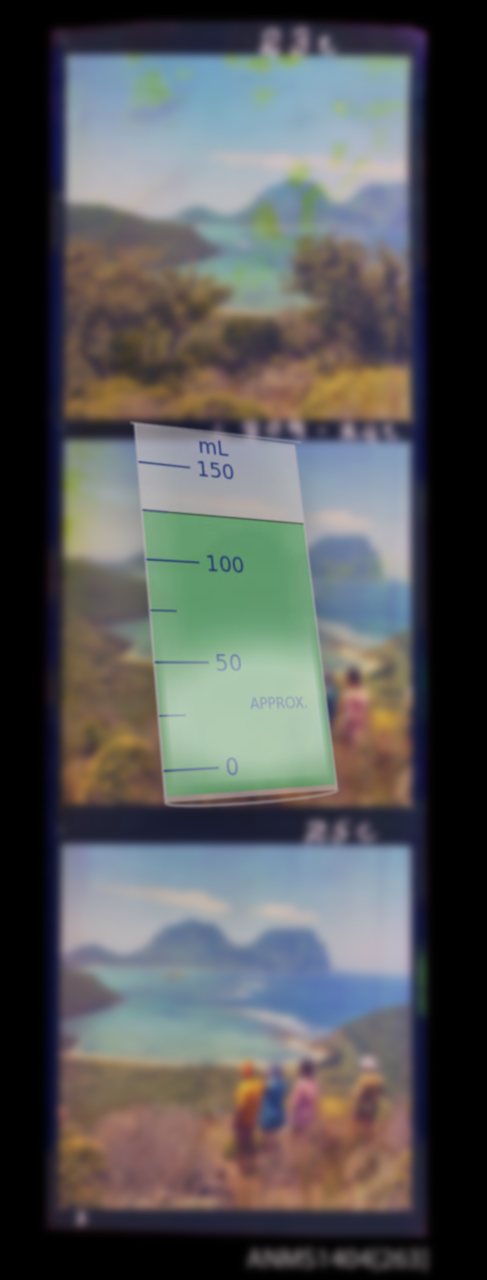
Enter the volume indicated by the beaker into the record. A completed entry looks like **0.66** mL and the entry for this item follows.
**125** mL
